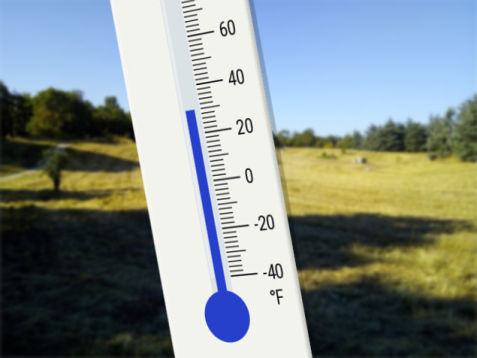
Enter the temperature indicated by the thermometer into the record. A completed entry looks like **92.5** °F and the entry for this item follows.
**30** °F
